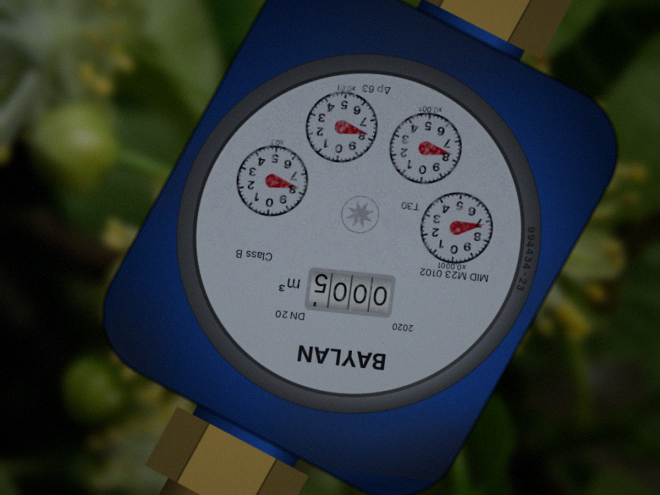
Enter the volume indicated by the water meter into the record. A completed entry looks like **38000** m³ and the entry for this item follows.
**4.7777** m³
